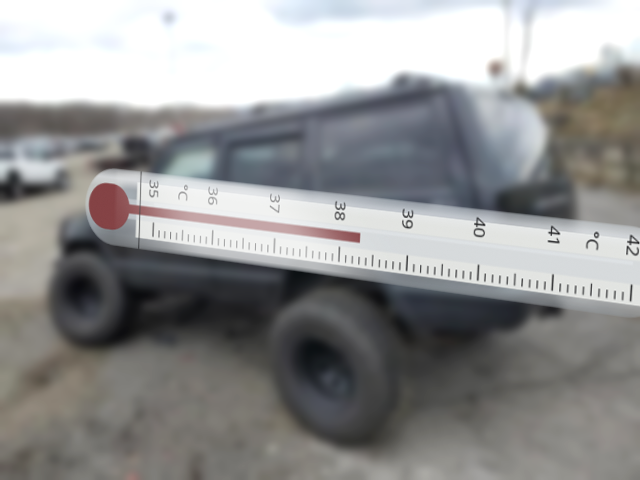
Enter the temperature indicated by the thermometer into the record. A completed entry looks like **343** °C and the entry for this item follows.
**38.3** °C
